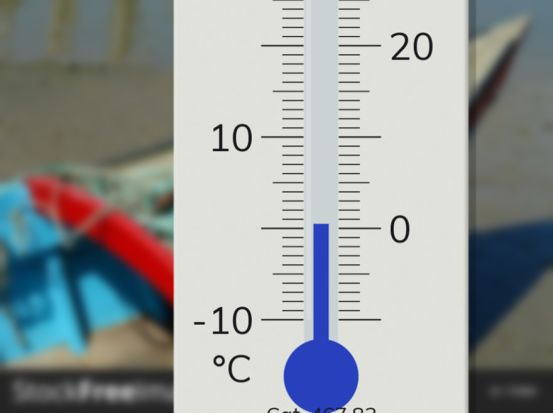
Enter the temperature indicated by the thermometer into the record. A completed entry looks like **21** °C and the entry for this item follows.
**0.5** °C
